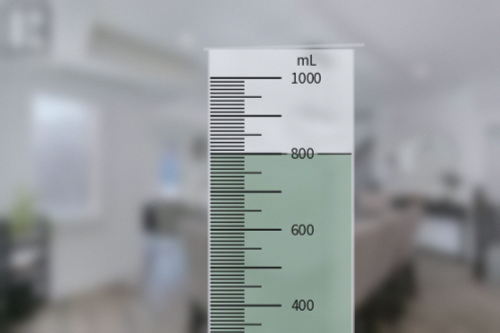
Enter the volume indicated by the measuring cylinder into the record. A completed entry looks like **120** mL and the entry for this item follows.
**800** mL
